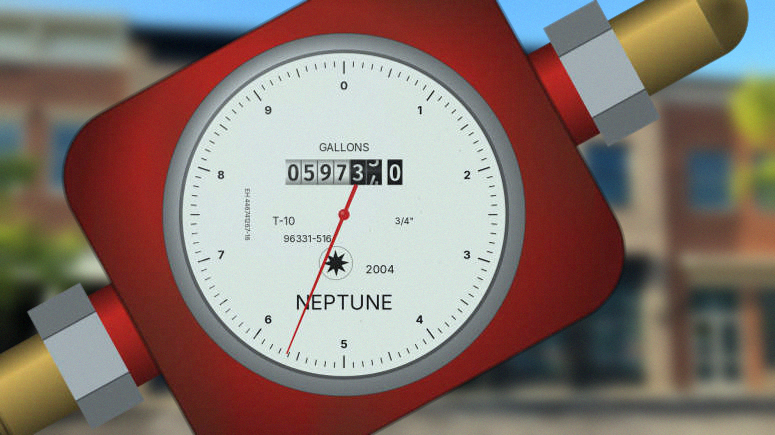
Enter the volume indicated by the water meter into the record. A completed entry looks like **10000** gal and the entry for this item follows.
**597335.6** gal
